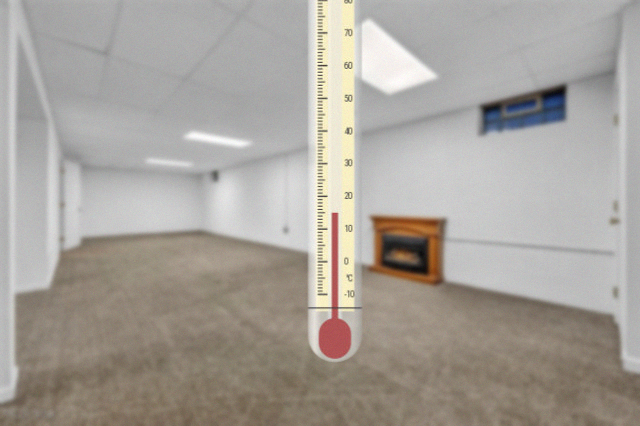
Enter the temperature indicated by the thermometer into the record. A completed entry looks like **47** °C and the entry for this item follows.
**15** °C
